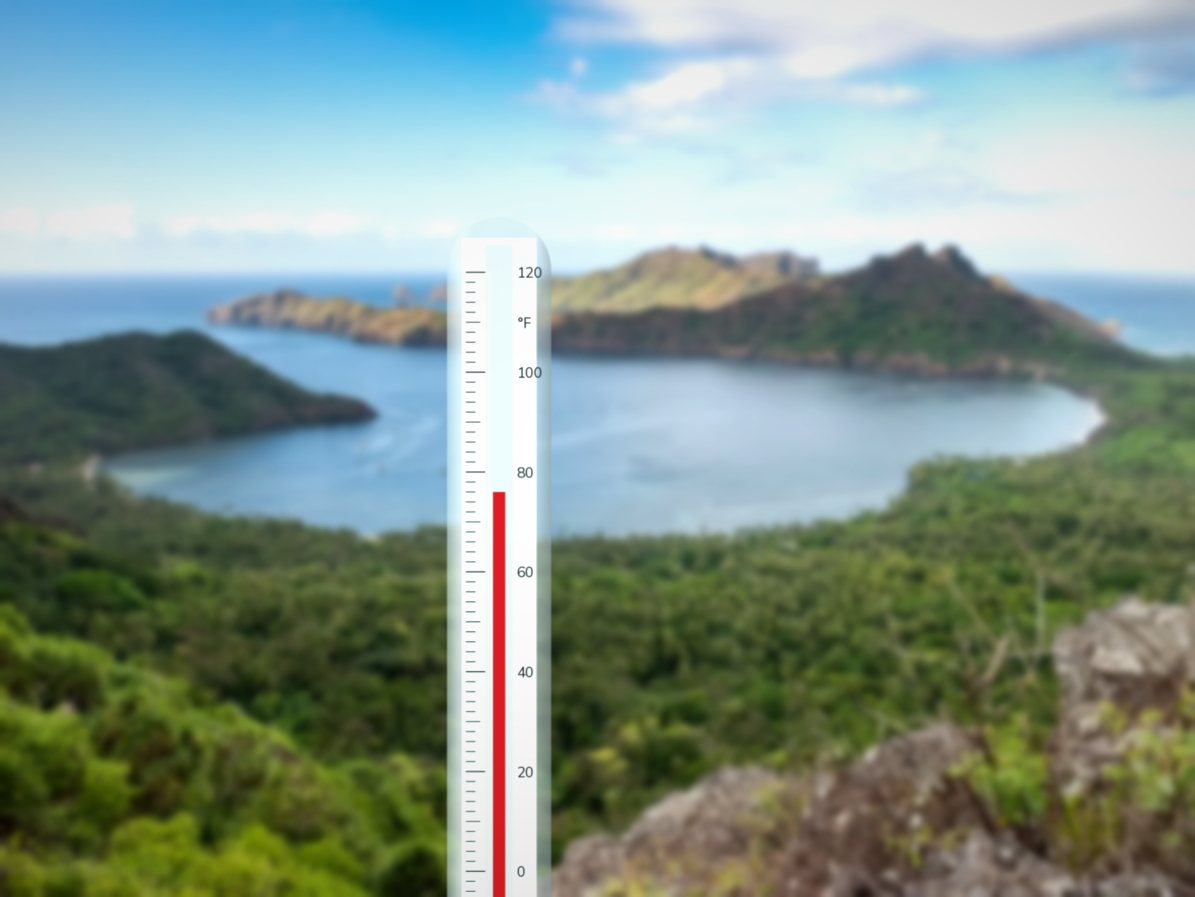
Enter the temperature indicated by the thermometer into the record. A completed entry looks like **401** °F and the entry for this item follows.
**76** °F
